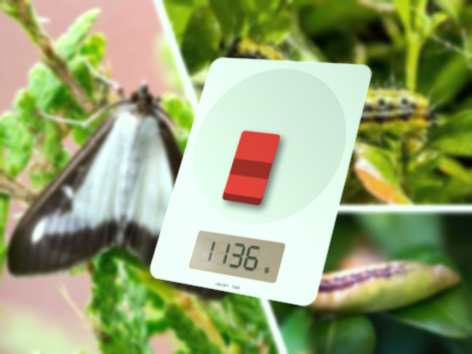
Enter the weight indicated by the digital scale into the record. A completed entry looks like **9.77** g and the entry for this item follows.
**1136** g
